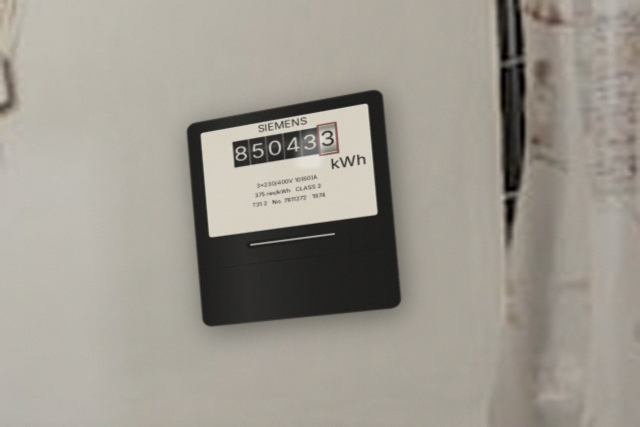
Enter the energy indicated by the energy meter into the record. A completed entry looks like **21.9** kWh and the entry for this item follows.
**85043.3** kWh
